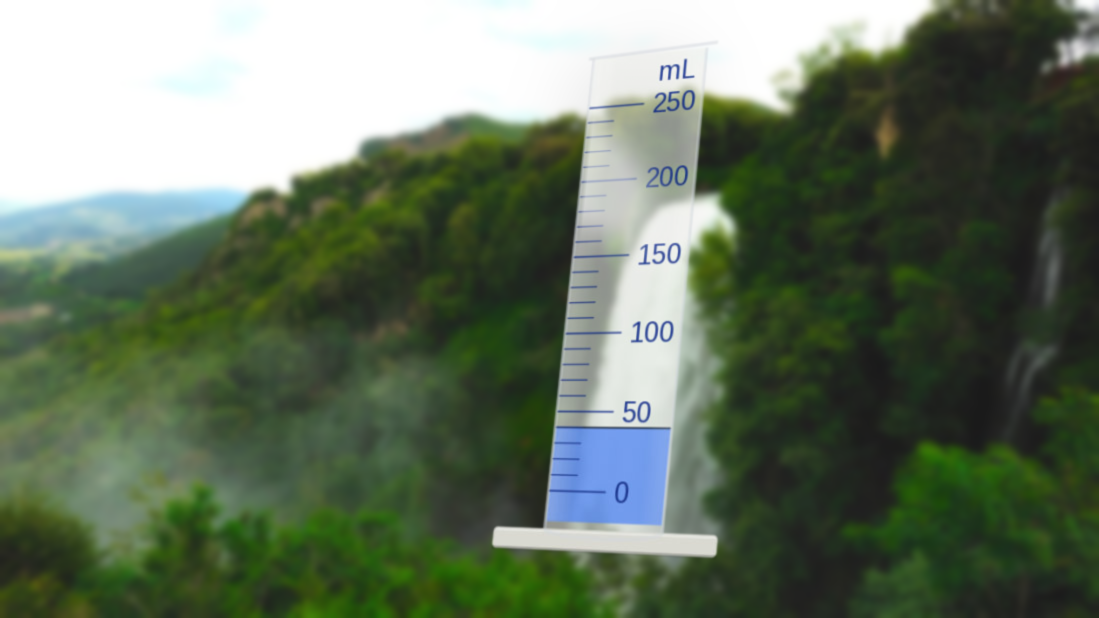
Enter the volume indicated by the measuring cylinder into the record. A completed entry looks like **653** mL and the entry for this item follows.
**40** mL
